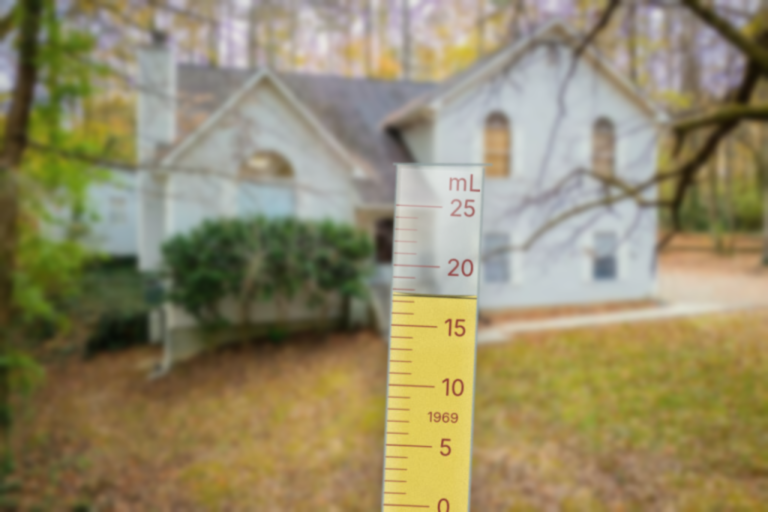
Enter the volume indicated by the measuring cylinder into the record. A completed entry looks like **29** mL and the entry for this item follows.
**17.5** mL
